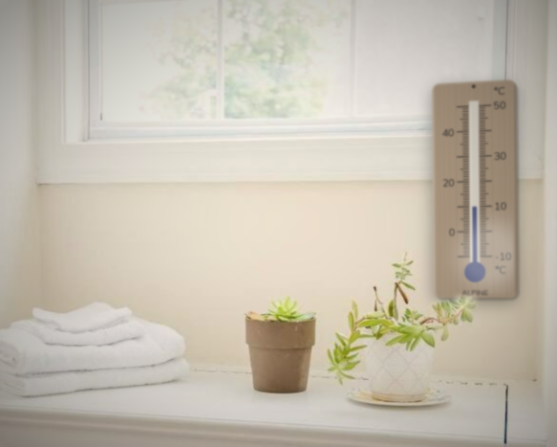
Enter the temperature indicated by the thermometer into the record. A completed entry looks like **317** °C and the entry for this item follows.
**10** °C
